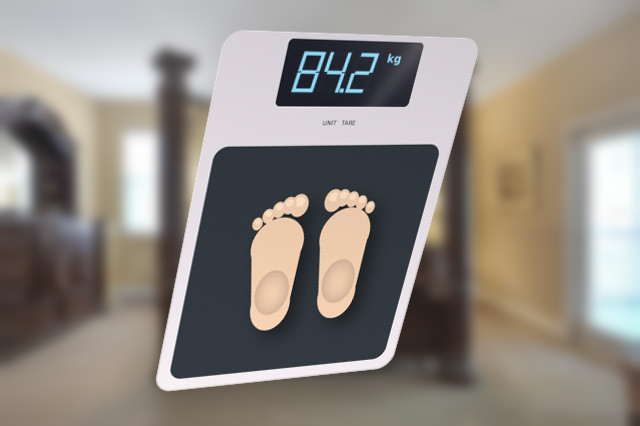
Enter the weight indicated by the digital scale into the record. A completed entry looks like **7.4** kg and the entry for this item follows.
**84.2** kg
